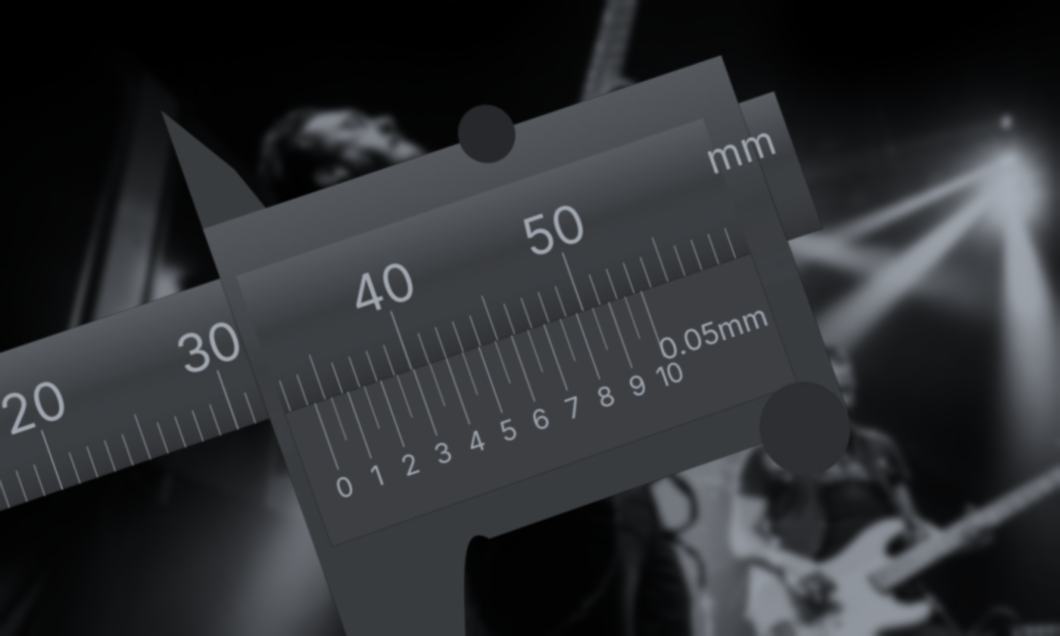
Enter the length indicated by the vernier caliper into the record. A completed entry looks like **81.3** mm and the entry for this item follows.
**34.4** mm
